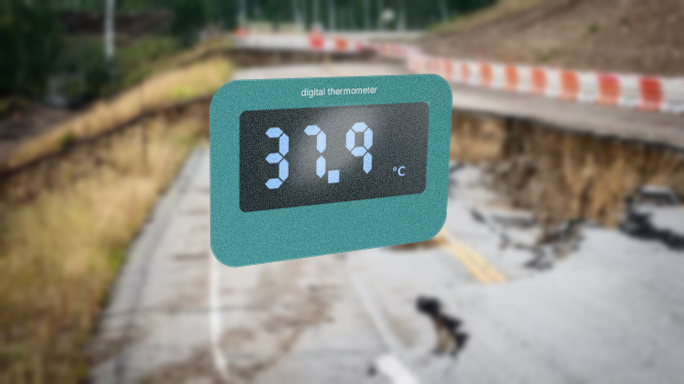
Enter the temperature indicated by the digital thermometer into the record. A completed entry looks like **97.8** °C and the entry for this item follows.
**37.9** °C
